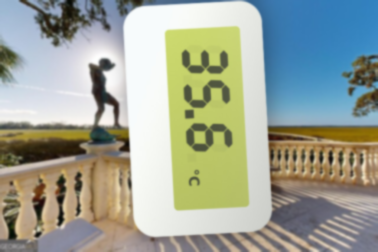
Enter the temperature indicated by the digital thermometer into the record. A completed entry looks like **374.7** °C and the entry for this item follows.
**35.6** °C
